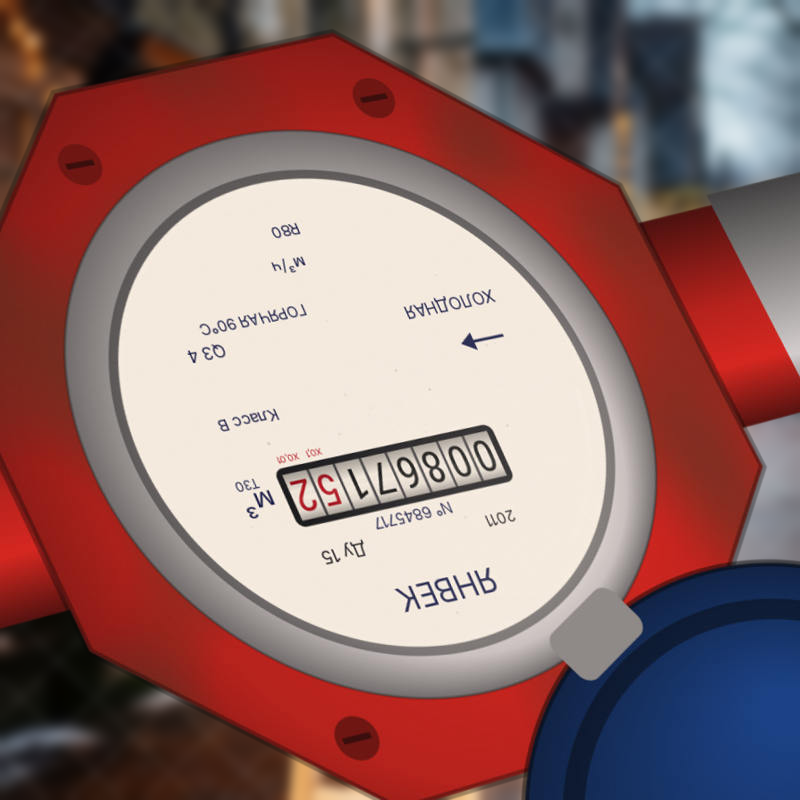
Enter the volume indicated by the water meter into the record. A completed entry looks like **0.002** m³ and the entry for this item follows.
**8671.52** m³
